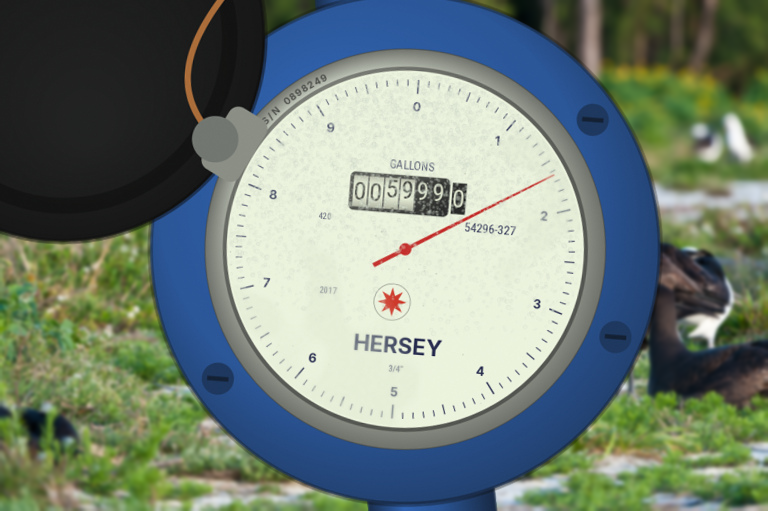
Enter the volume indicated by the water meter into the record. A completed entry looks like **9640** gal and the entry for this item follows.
**59991.6** gal
